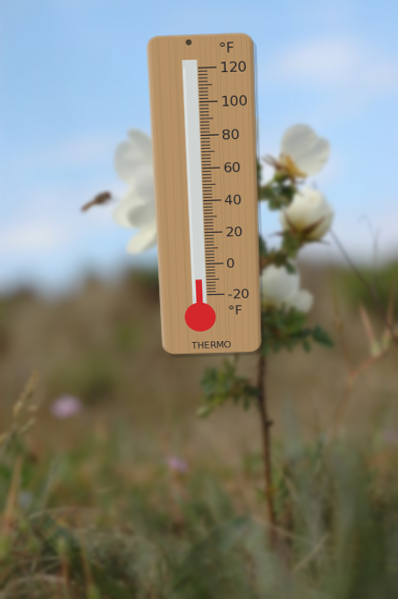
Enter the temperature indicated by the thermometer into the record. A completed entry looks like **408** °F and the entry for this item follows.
**-10** °F
